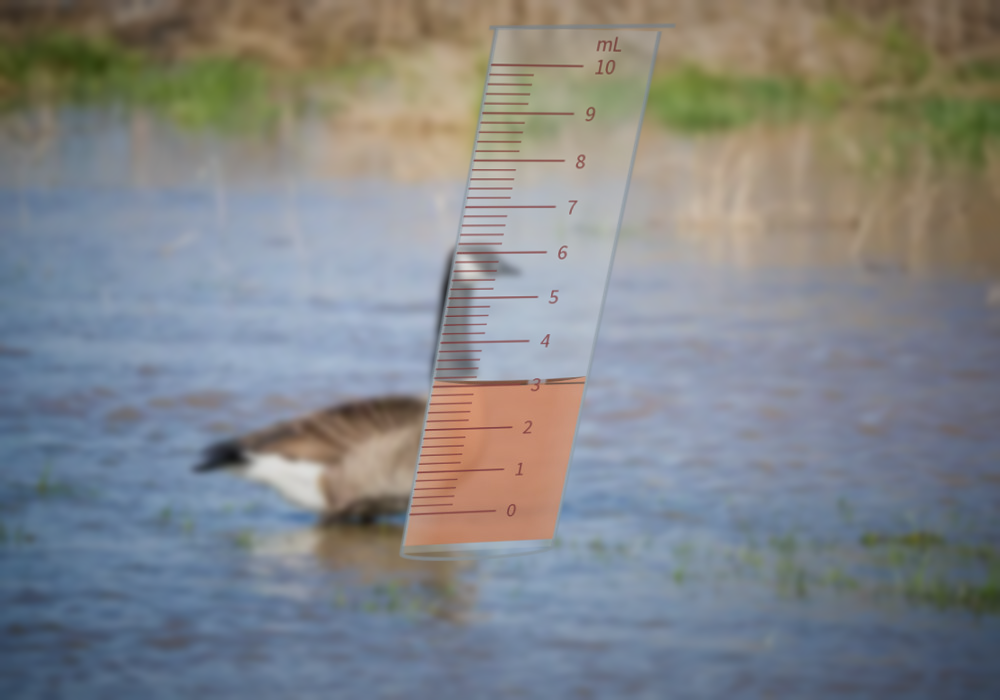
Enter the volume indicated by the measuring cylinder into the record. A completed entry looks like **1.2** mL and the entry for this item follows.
**3** mL
